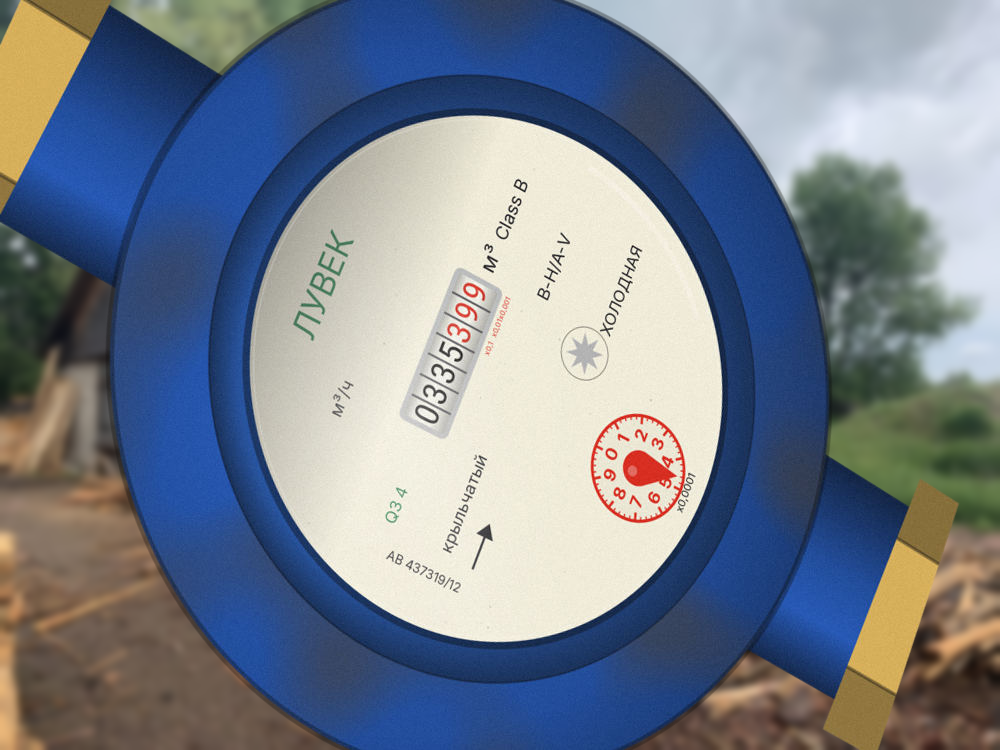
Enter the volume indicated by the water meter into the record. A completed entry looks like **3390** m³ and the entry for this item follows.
**335.3994** m³
